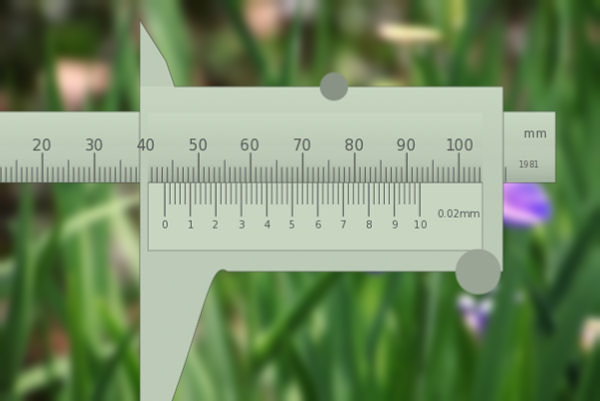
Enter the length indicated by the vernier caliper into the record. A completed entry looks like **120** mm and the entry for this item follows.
**43.5** mm
